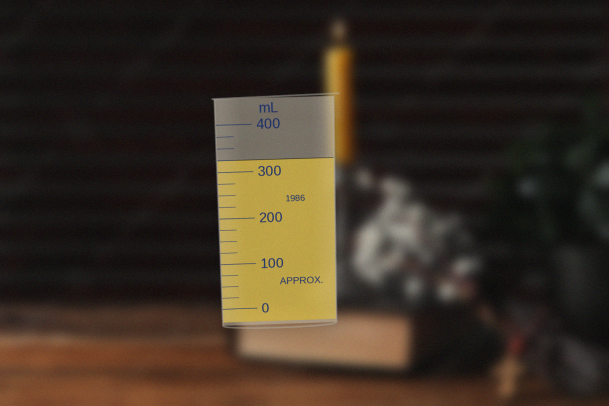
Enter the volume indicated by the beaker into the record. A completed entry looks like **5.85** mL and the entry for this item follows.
**325** mL
